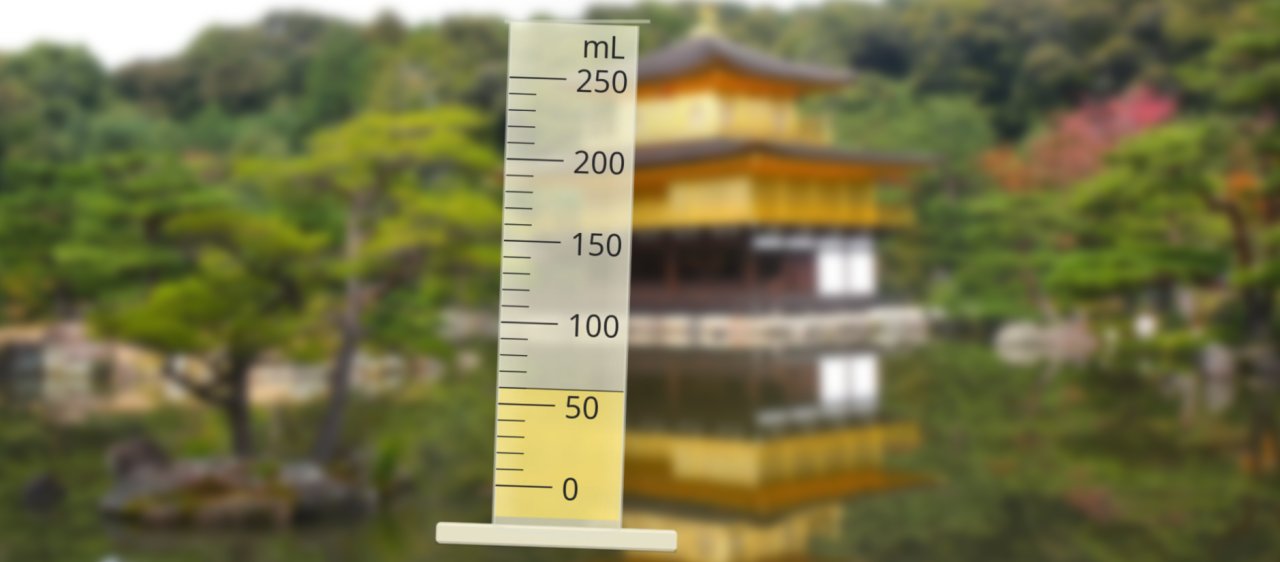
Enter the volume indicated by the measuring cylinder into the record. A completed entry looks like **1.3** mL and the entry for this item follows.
**60** mL
